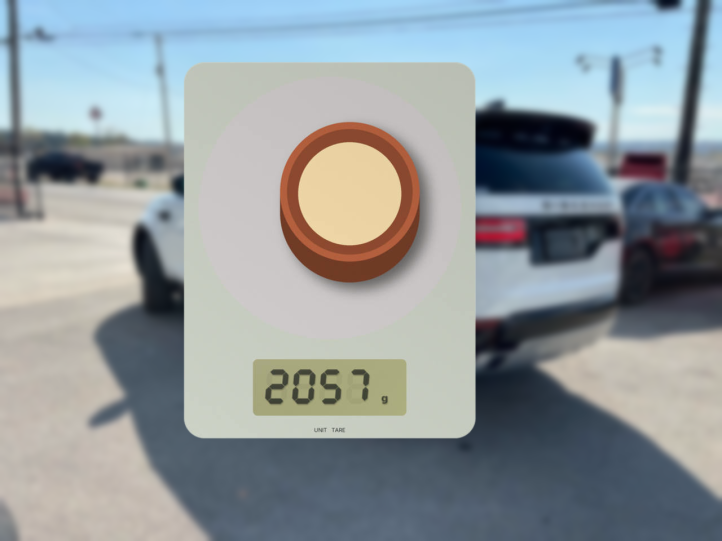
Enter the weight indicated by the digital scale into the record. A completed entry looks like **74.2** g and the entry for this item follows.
**2057** g
